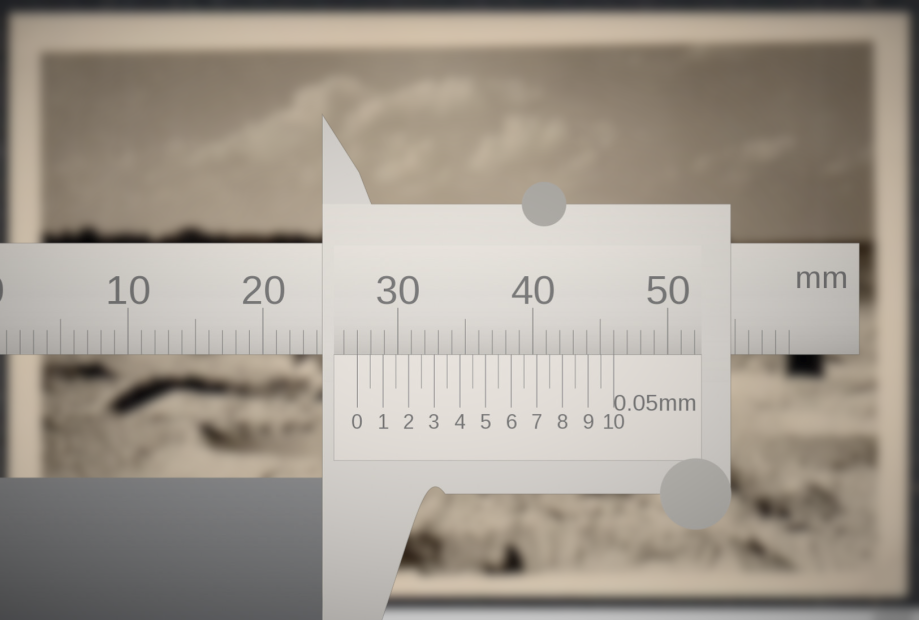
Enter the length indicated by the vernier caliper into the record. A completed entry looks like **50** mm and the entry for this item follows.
**27.0** mm
